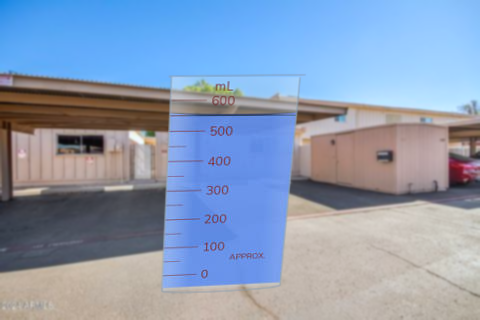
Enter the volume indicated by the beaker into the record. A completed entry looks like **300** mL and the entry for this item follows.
**550** mL
